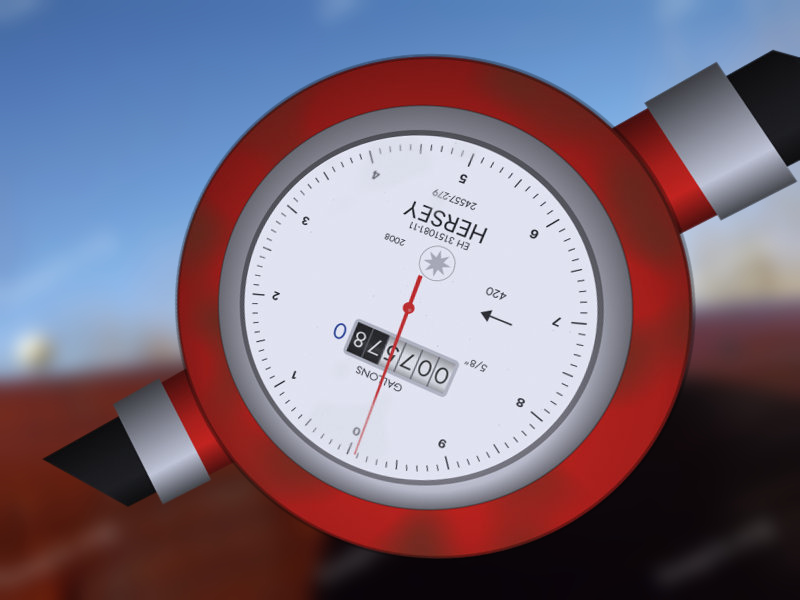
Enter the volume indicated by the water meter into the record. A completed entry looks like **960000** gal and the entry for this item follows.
**75779.9** gal
